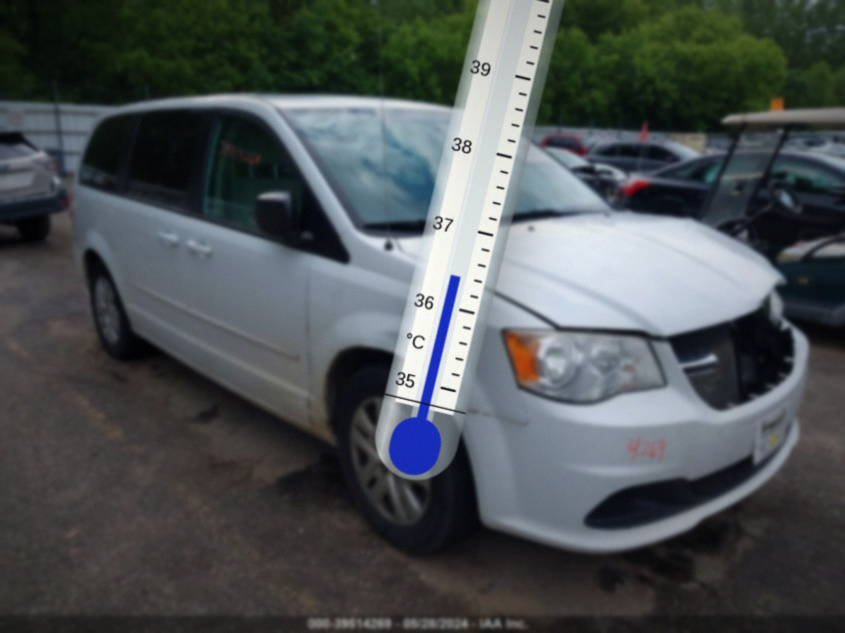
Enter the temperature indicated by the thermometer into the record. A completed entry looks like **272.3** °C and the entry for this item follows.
**36.4** °C
